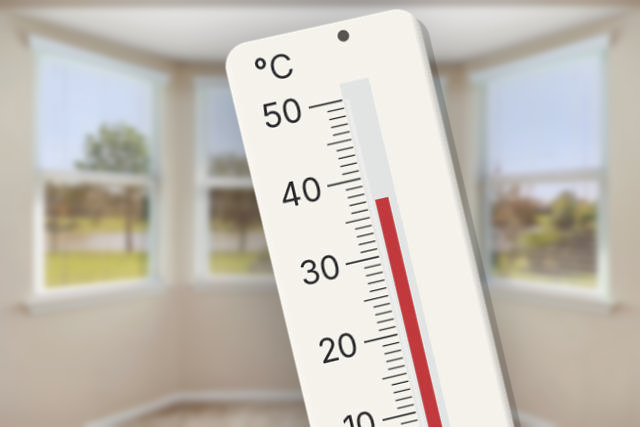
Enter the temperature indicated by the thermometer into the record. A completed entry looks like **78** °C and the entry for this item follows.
**37** °C
